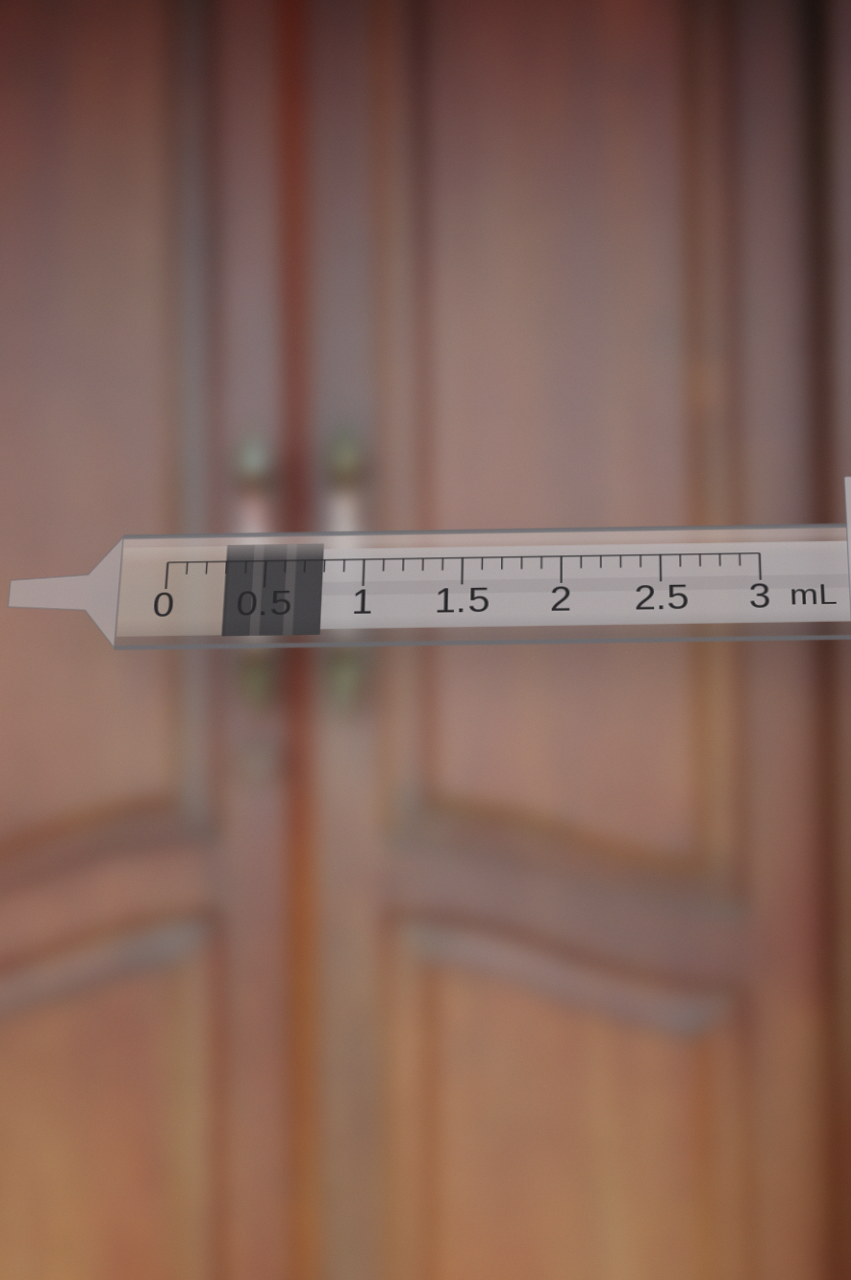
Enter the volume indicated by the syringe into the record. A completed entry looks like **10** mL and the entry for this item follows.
**0.3** mL
